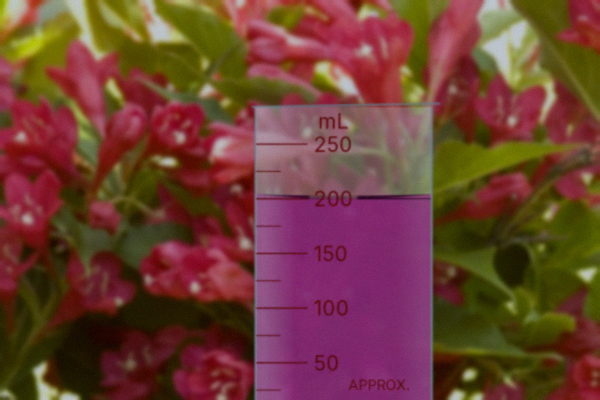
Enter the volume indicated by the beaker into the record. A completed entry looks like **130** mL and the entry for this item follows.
**200** mL
